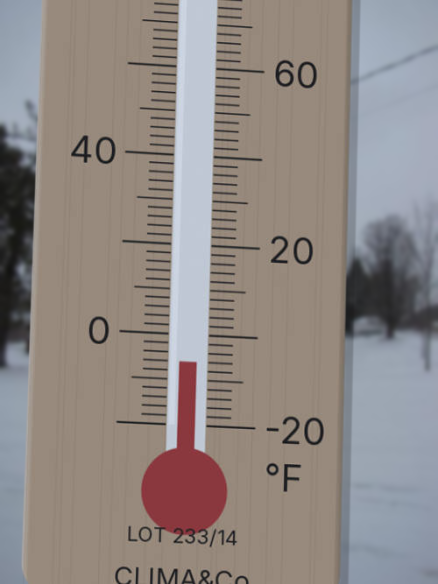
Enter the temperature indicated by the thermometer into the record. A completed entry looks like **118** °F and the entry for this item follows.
**-6** °F
